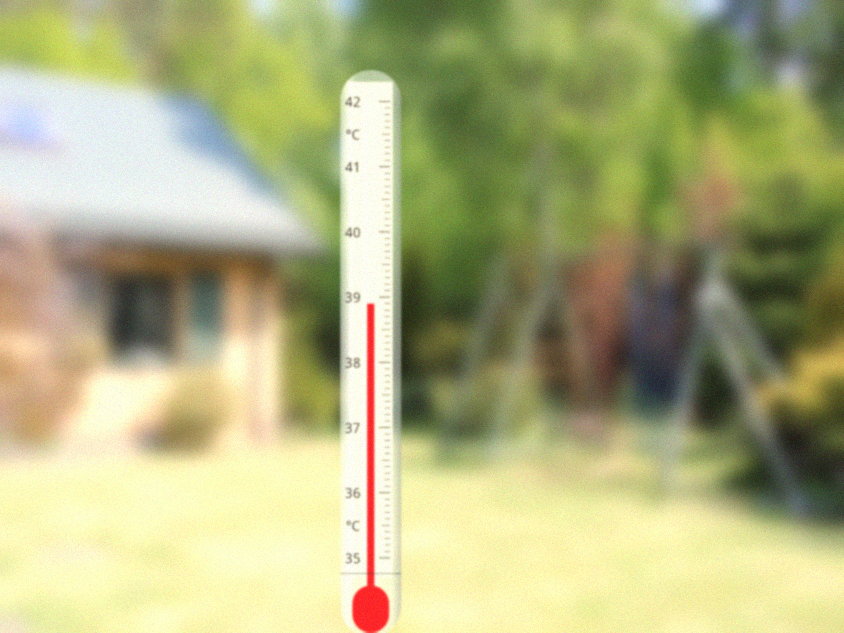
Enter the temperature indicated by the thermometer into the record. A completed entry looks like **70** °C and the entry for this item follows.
**38.9** °C
